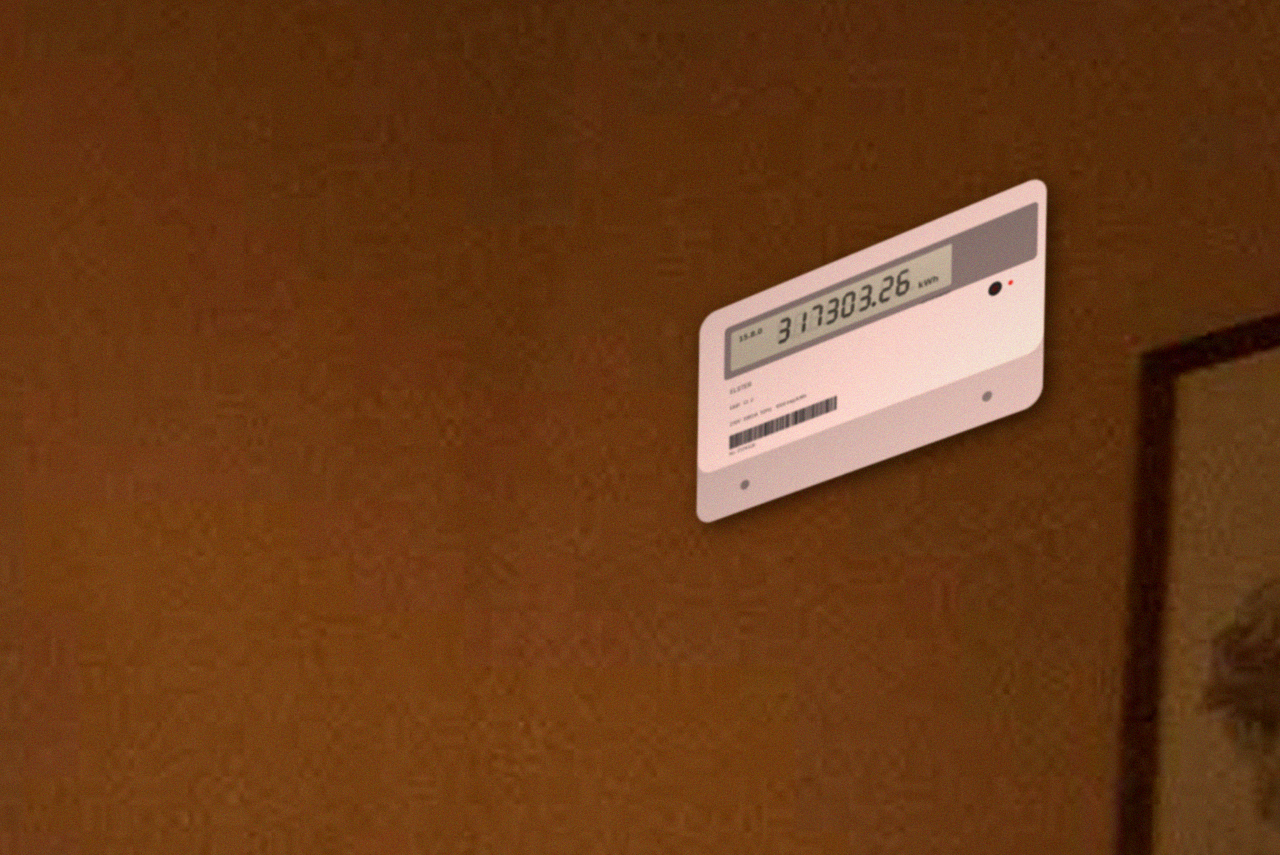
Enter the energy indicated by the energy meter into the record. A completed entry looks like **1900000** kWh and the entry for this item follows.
**317303.26** kWh
